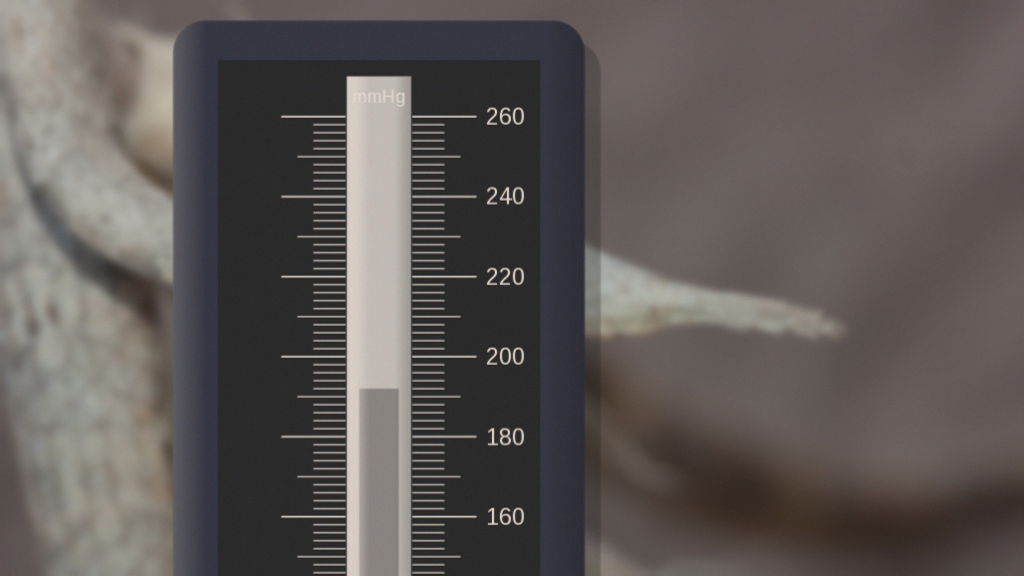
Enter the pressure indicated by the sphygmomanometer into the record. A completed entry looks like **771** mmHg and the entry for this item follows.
**192** mmHg
